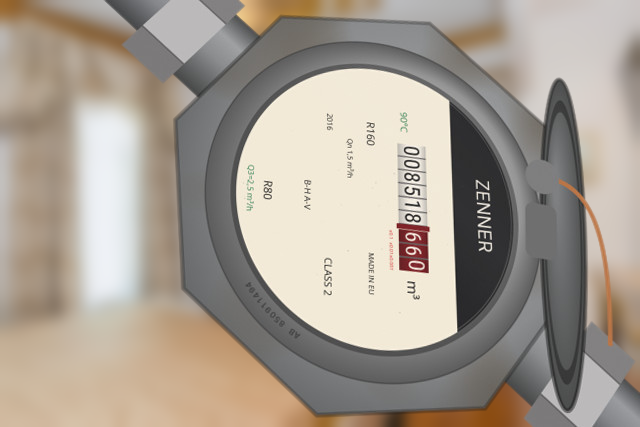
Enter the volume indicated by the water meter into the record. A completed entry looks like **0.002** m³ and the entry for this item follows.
**8518.660** m³
